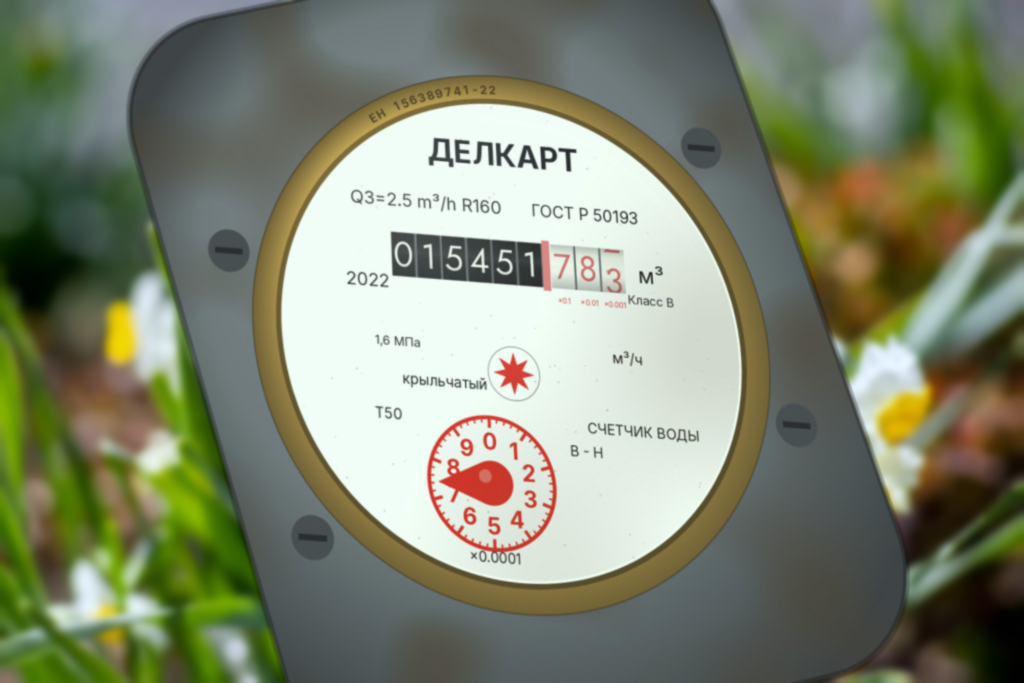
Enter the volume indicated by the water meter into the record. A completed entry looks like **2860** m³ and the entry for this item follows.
**15451.7827** m³
